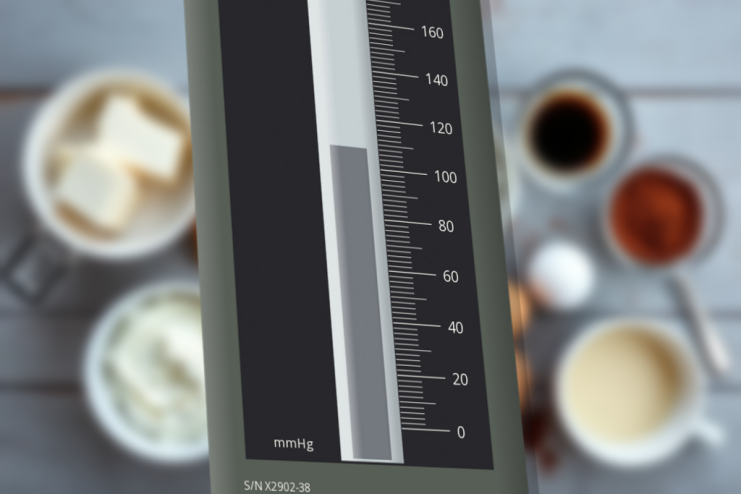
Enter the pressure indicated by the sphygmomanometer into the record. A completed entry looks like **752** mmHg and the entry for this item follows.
**108** mmHg
